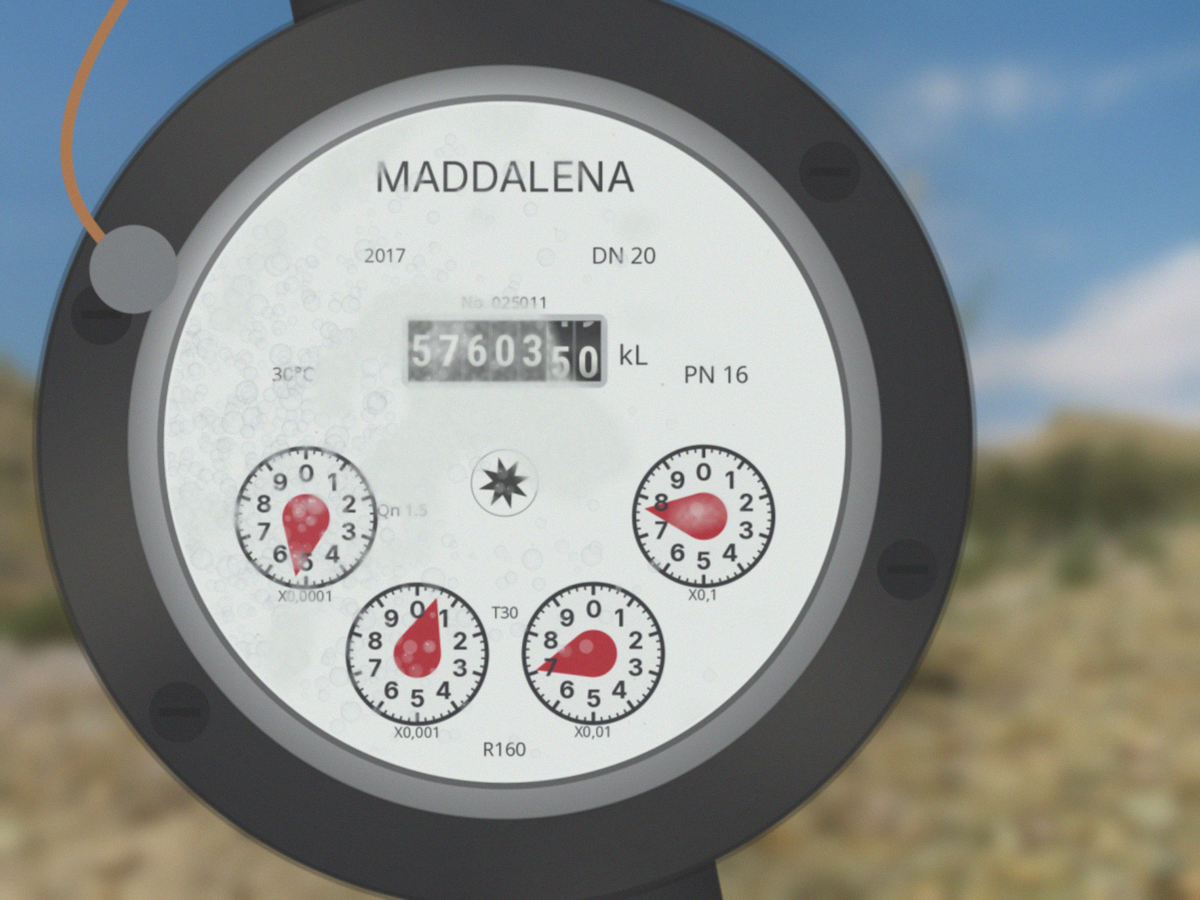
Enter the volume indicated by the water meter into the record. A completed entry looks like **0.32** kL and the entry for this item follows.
**5760349.7705** kL
